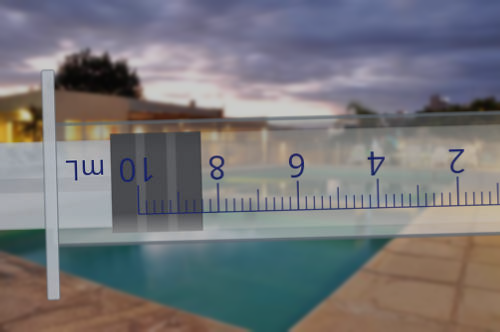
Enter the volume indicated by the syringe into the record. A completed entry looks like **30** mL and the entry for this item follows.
**8.4** mL
